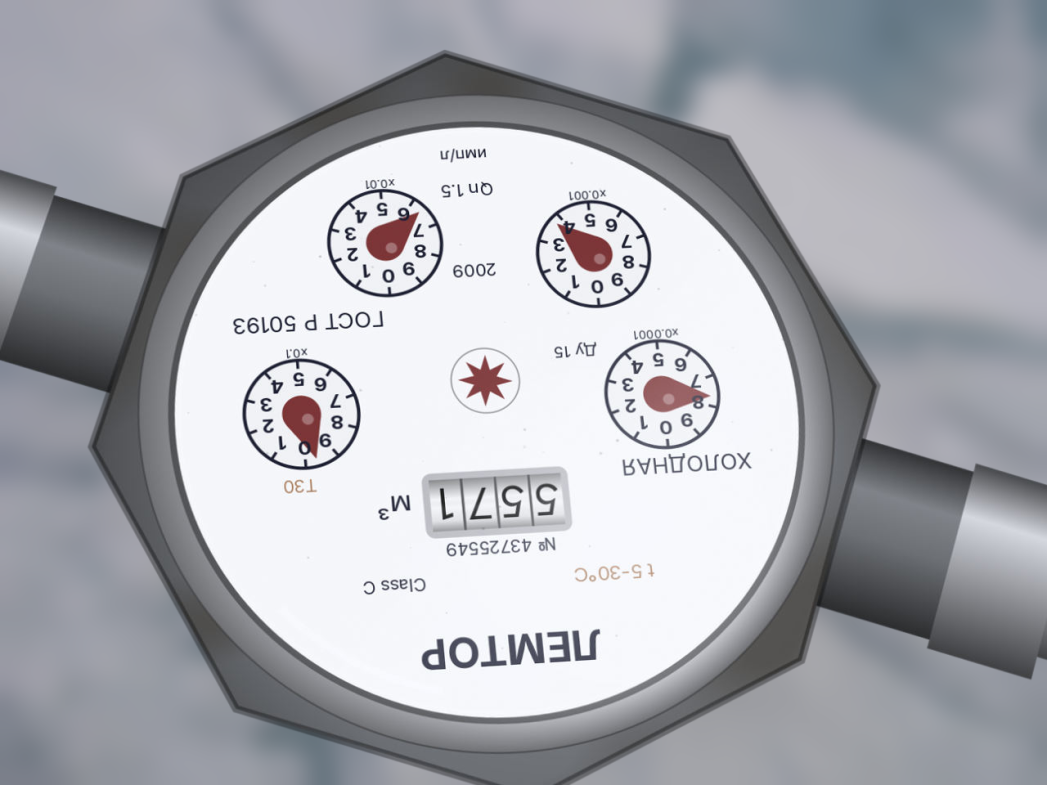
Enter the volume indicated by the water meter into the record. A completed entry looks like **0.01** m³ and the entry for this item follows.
**5570.9637** m³
